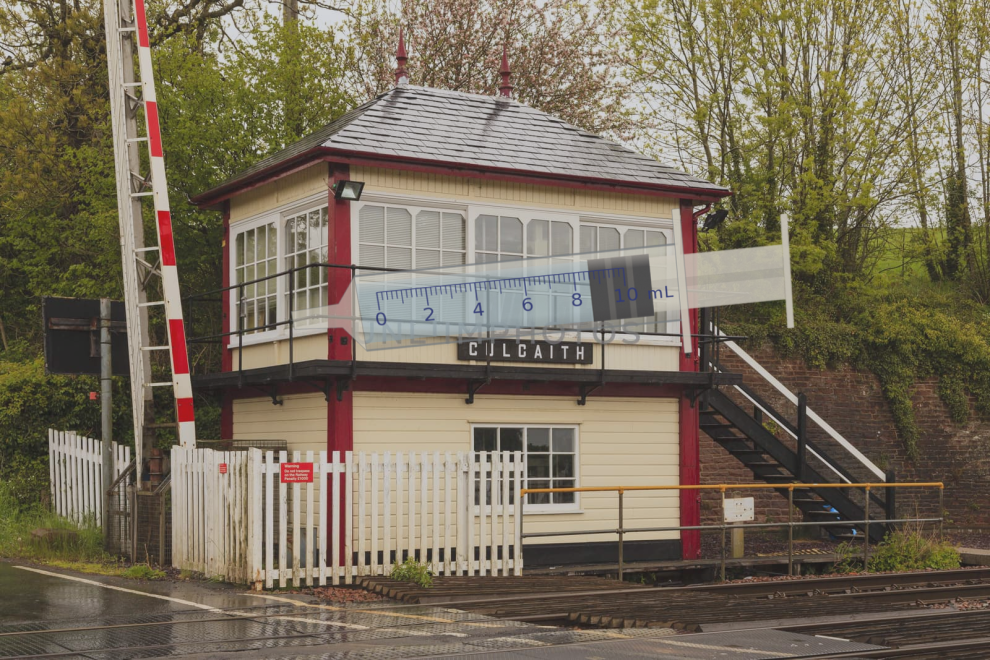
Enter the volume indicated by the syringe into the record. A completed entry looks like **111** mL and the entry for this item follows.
**8.6** mL
